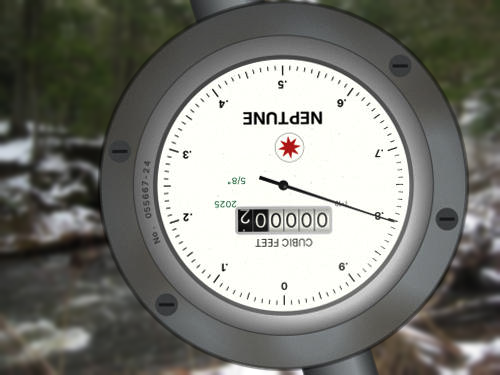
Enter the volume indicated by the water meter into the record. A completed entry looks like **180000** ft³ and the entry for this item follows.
**1.80** ft³
